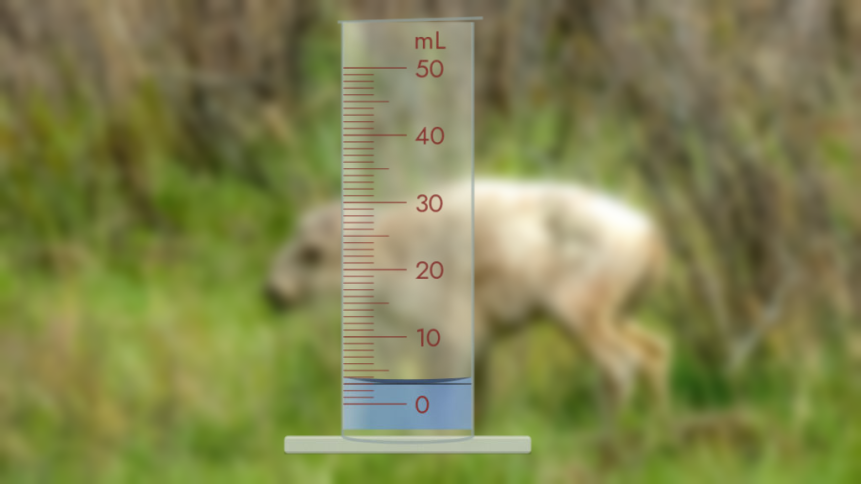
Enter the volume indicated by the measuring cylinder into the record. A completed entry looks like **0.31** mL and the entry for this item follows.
**3** mL
